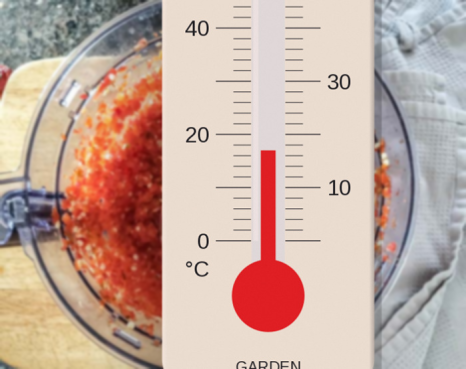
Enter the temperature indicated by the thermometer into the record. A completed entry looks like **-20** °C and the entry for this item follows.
**17** °C
